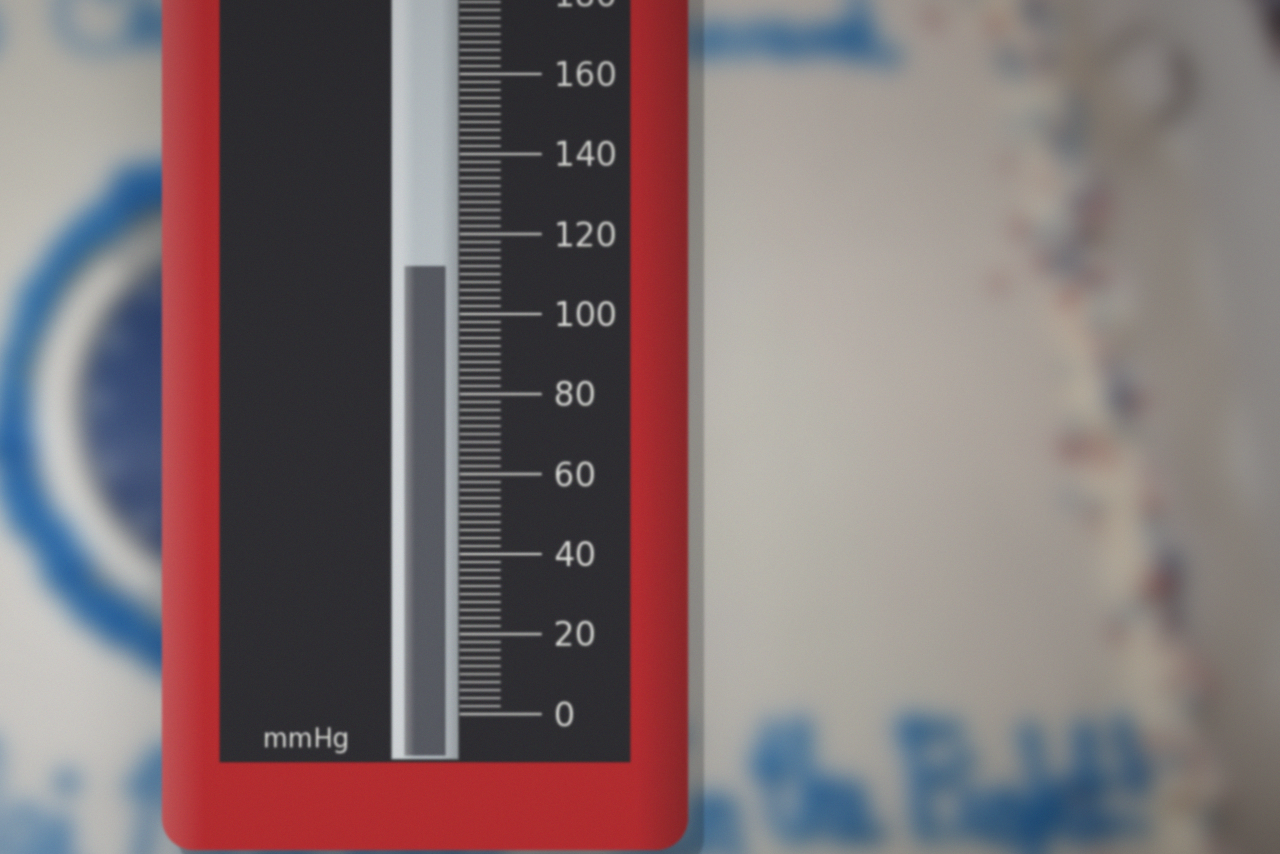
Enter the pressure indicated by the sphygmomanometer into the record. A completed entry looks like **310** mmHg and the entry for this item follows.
**112** mmHg
